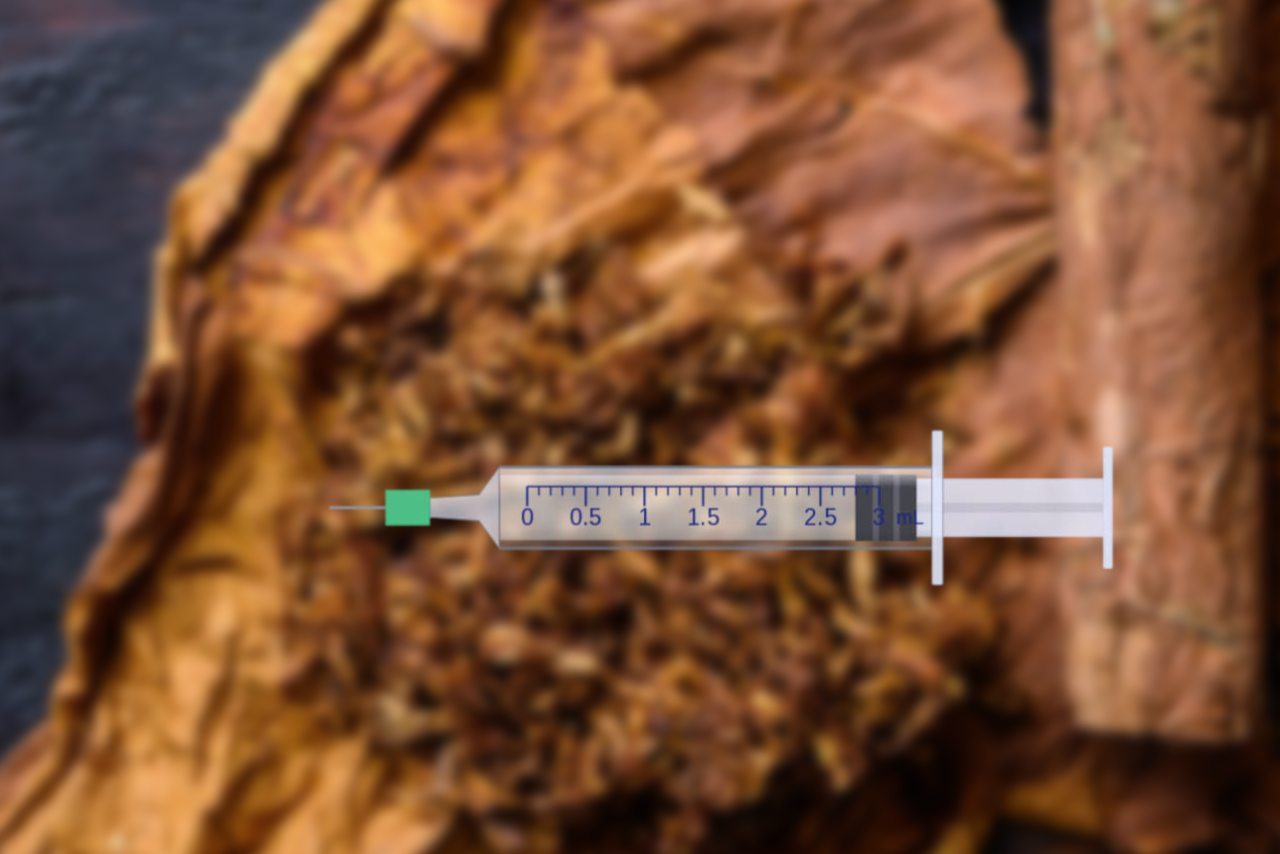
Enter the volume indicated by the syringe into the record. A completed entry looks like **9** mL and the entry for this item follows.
**2.8** mL
